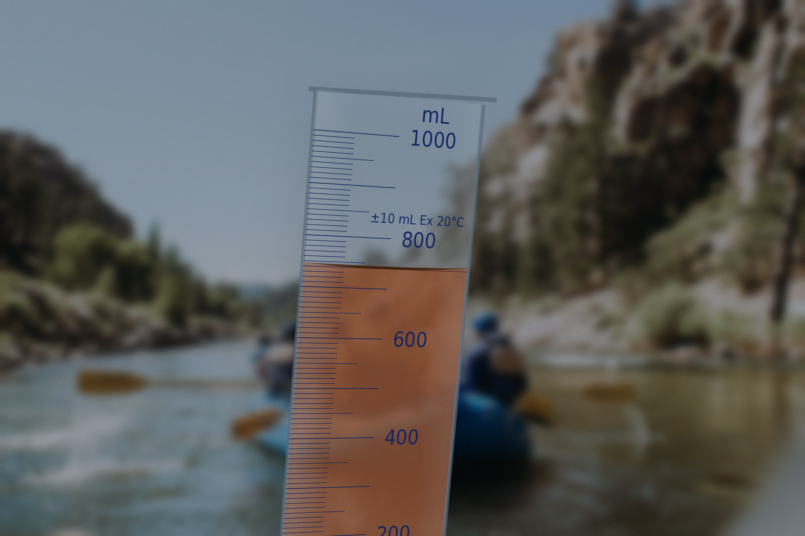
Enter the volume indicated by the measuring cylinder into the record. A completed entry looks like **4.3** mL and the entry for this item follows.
**740** mL
